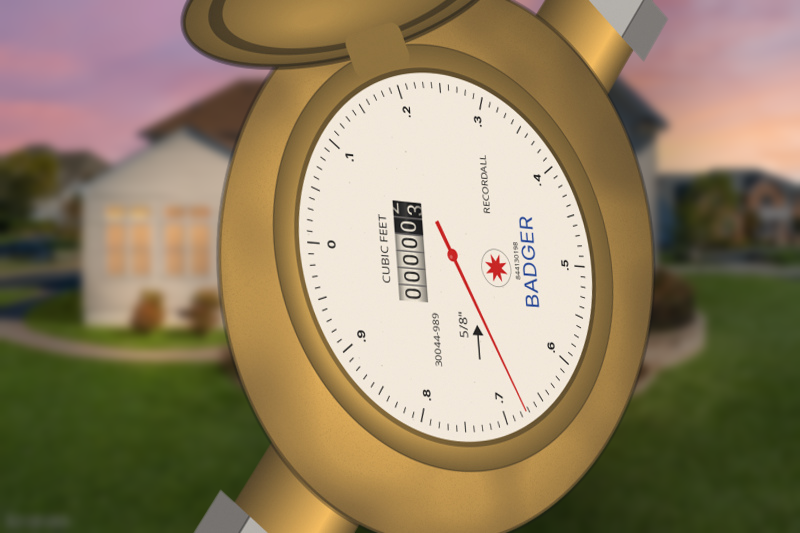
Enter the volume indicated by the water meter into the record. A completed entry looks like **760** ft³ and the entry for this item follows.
**2.67** ft³
